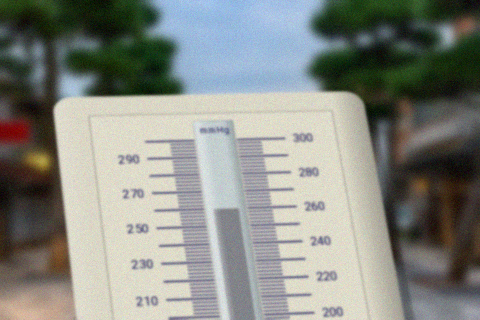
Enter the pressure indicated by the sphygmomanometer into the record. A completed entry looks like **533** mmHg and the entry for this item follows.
**260** mmHg
